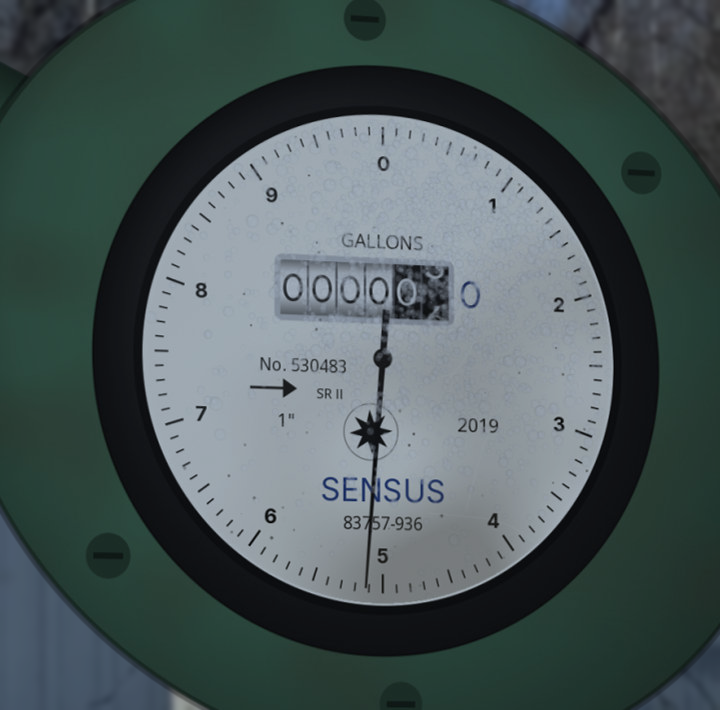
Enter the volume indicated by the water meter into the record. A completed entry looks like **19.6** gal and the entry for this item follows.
**55.1** gal
